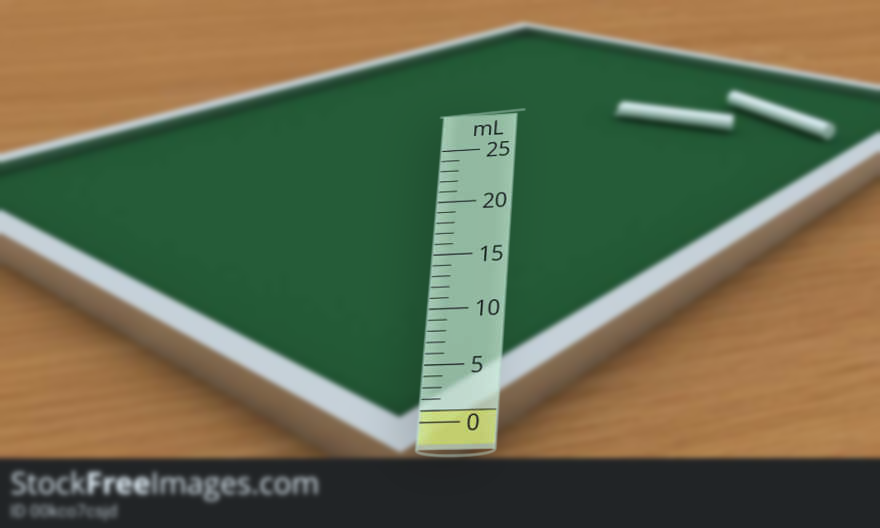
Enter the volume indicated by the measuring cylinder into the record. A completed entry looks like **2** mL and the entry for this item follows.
**1** mL
